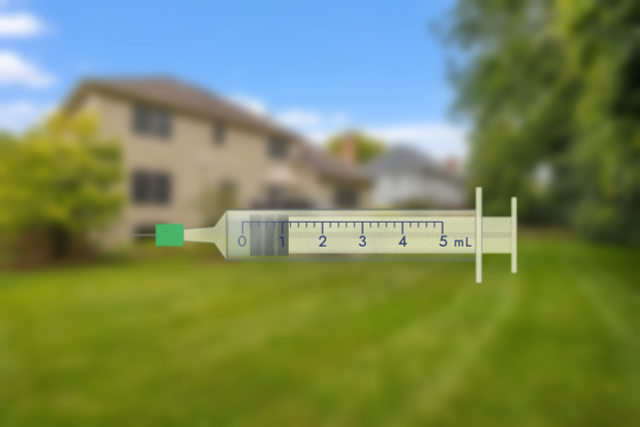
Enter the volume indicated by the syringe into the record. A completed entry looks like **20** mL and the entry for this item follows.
**0.2** mL
